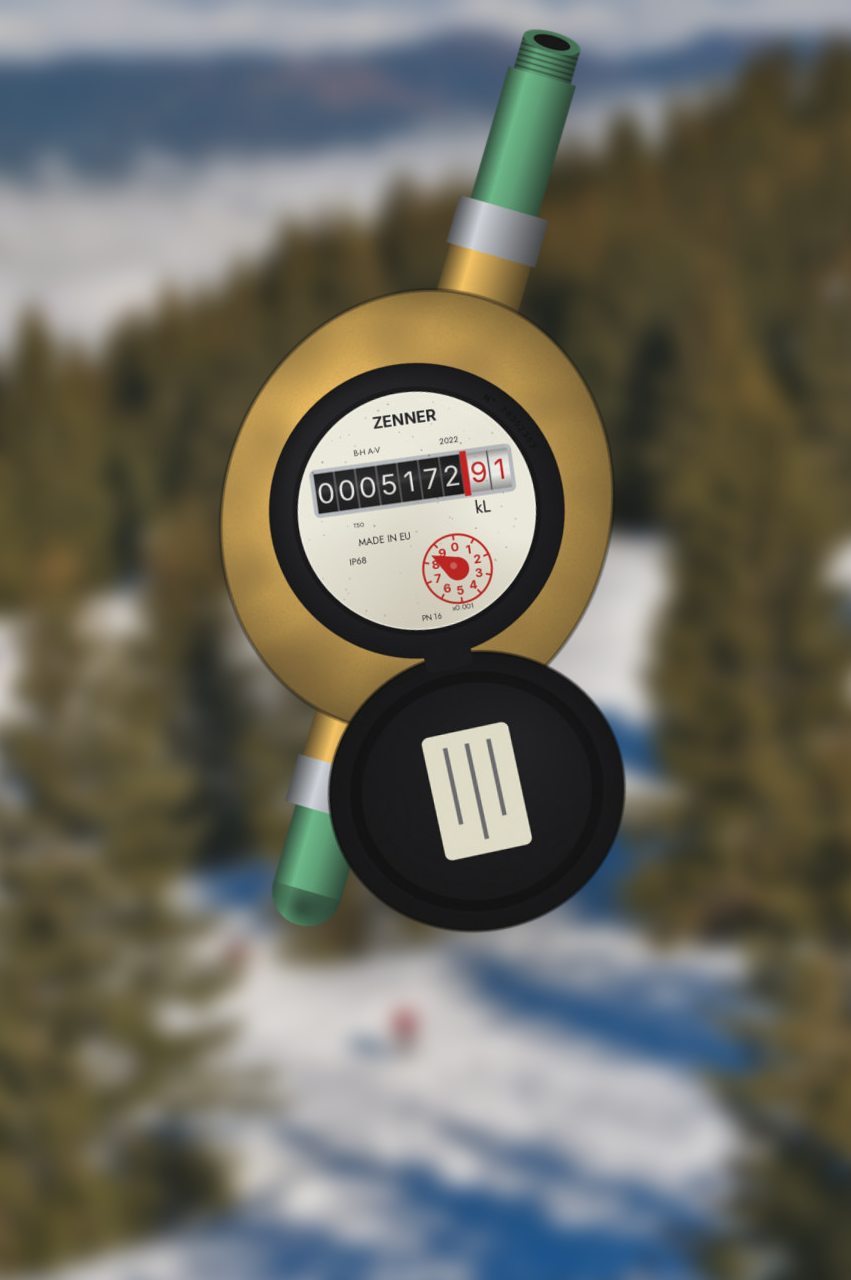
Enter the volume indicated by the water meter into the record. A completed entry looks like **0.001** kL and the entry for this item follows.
**5172.918** kL
